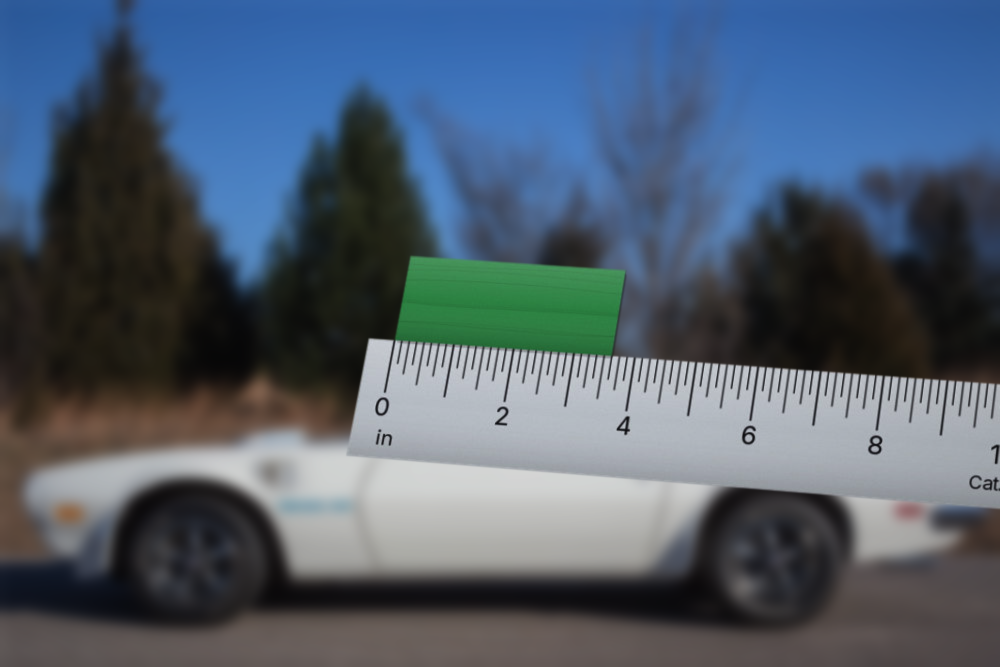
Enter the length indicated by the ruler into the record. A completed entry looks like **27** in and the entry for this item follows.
**3.625** in
